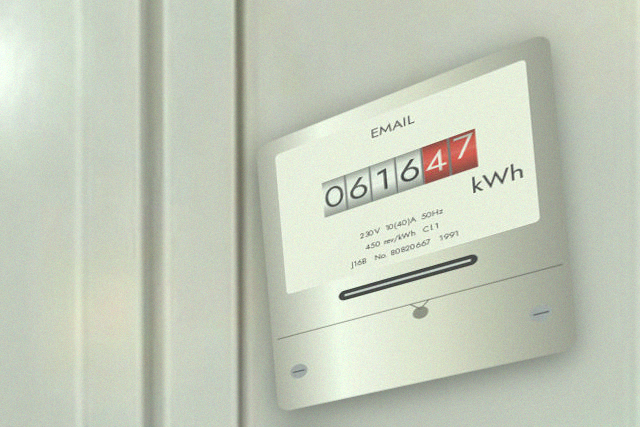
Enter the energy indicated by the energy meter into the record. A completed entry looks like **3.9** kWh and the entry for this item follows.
**616.47** kWh
